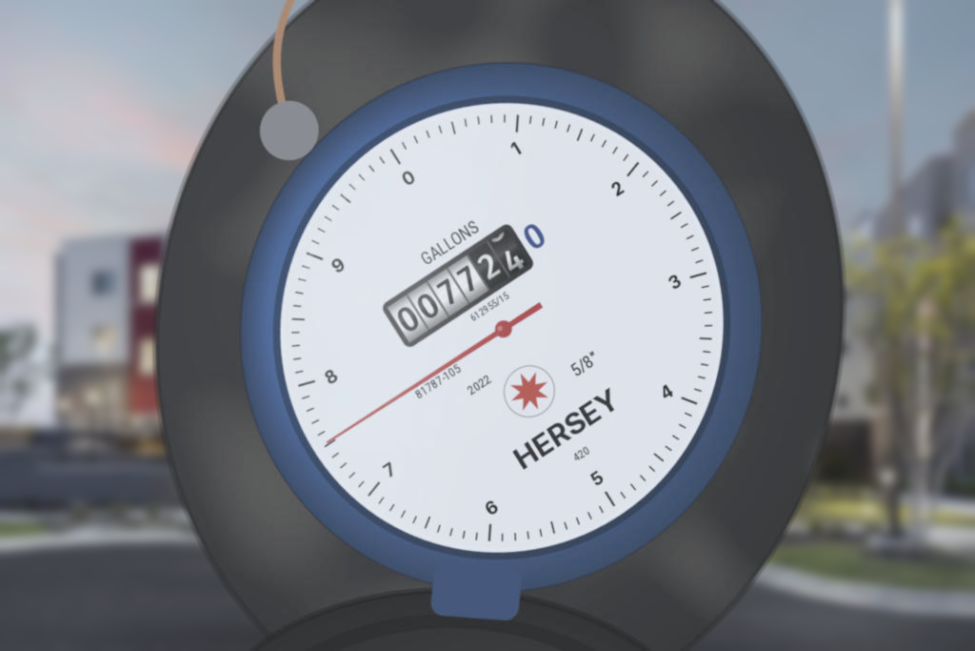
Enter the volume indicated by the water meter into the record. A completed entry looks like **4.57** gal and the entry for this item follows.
**77237.5** gal
